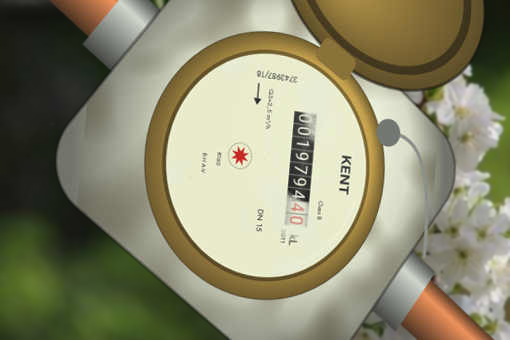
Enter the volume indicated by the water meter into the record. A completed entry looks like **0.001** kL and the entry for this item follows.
**19794.40** kL
